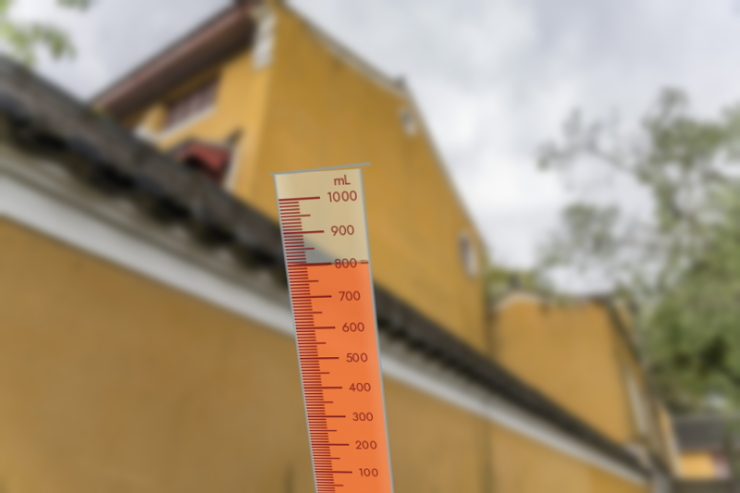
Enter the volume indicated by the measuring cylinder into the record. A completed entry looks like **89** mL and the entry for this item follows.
**800** mL
